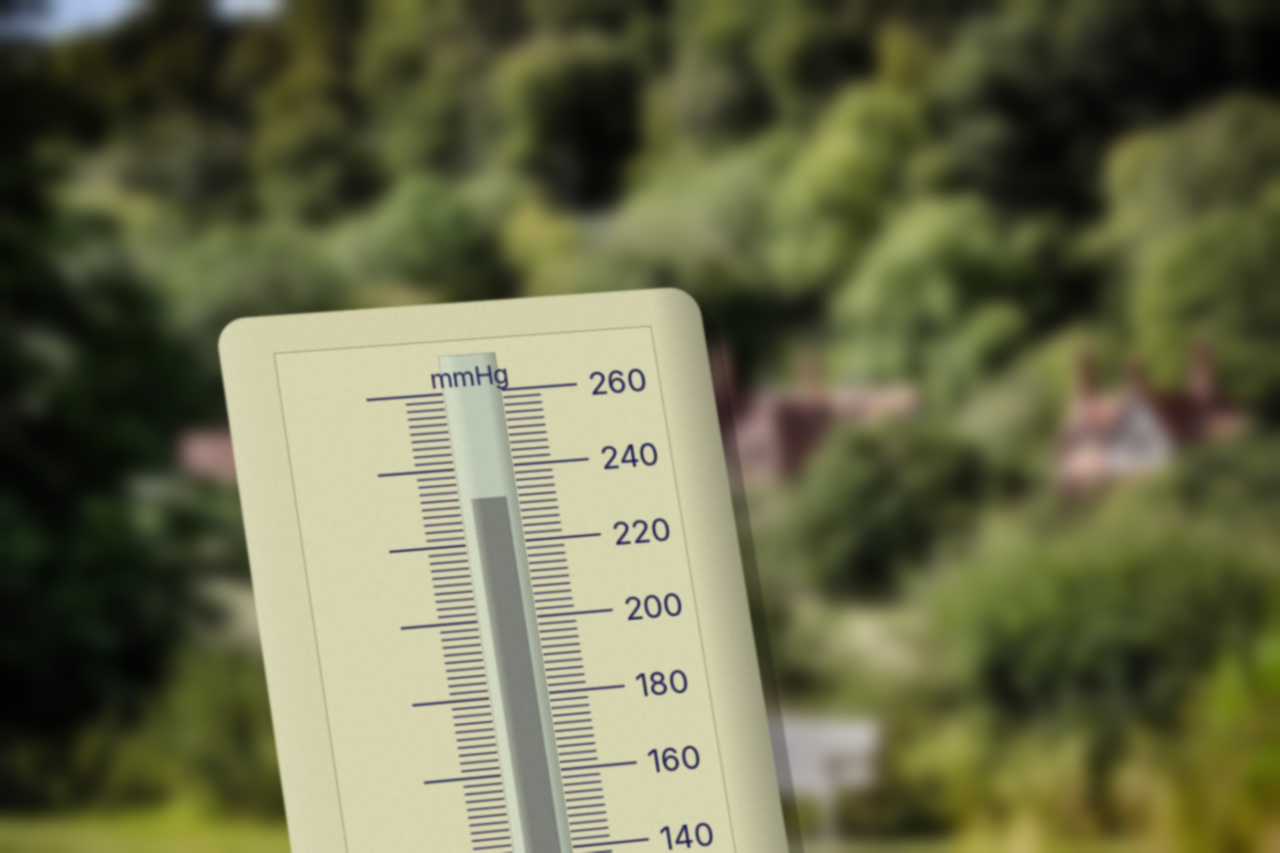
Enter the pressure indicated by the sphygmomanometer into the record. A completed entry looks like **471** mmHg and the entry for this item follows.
**232** mmHg
